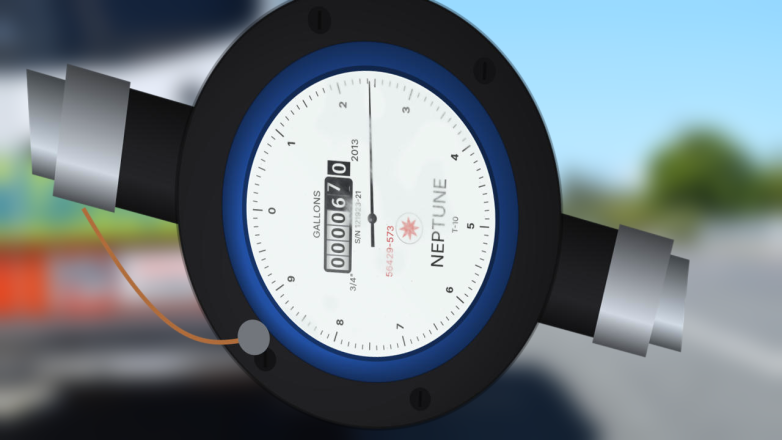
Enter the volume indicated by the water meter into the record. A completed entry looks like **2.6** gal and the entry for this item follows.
**672.4** gal
